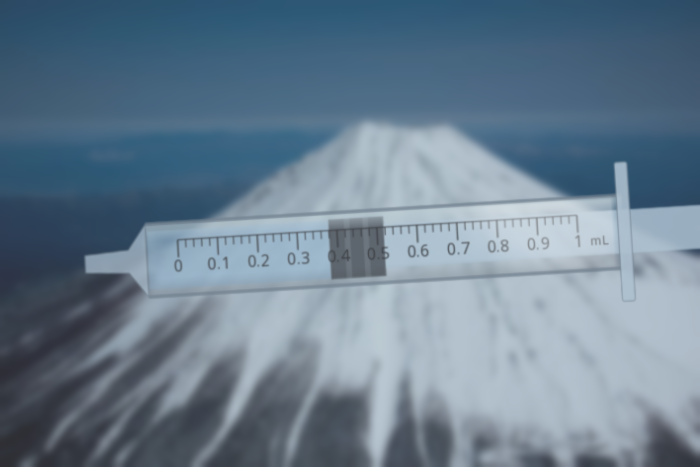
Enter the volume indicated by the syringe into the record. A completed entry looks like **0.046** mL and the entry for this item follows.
**0.38** mL
